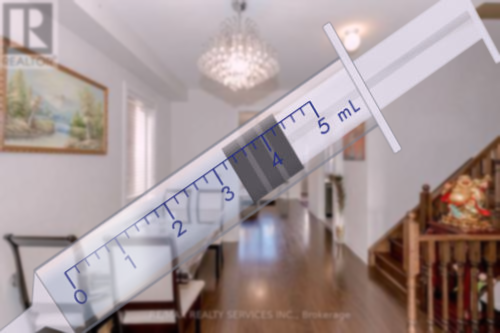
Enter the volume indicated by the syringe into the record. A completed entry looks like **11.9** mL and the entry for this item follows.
**3.3** mL
